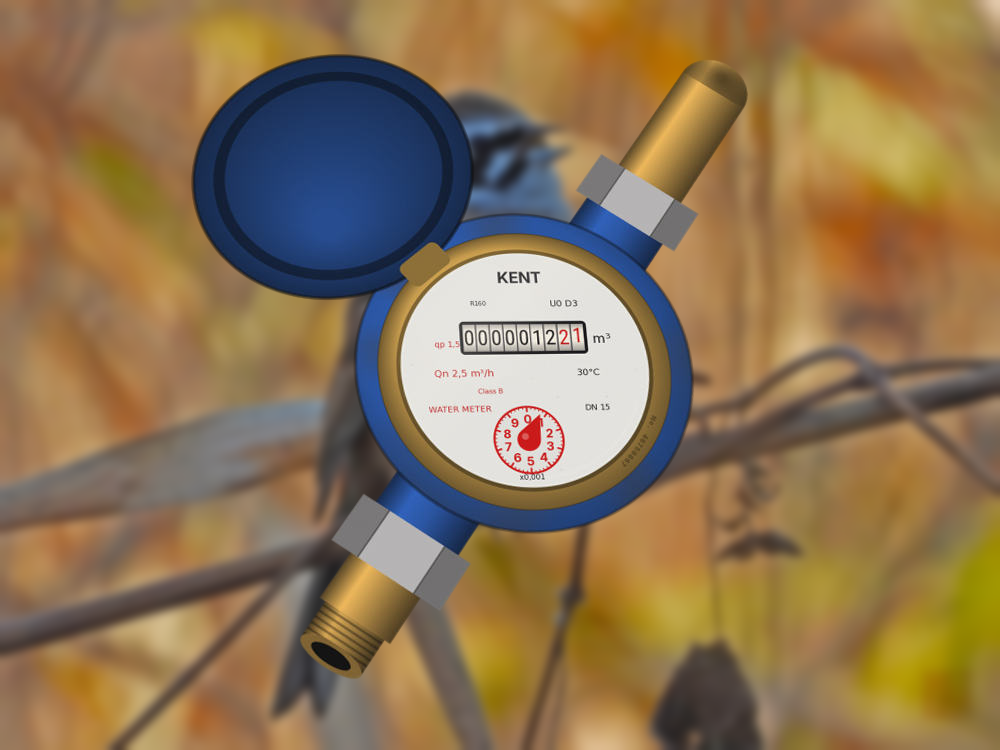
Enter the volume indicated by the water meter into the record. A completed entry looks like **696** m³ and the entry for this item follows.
**12.210** m³
